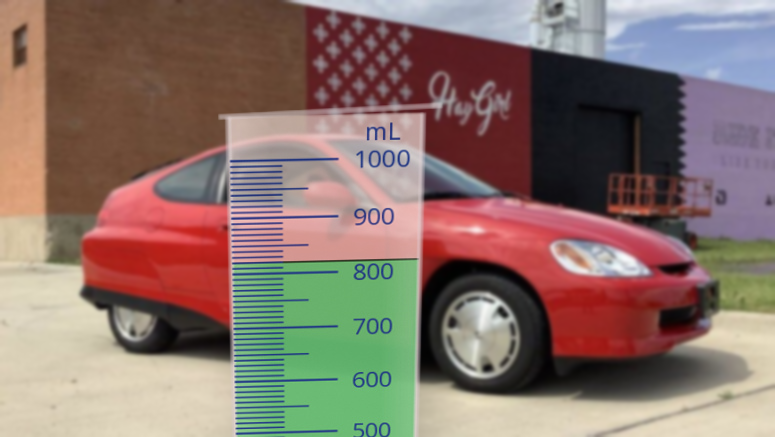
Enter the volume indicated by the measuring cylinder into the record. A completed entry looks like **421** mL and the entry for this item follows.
**820** mL
